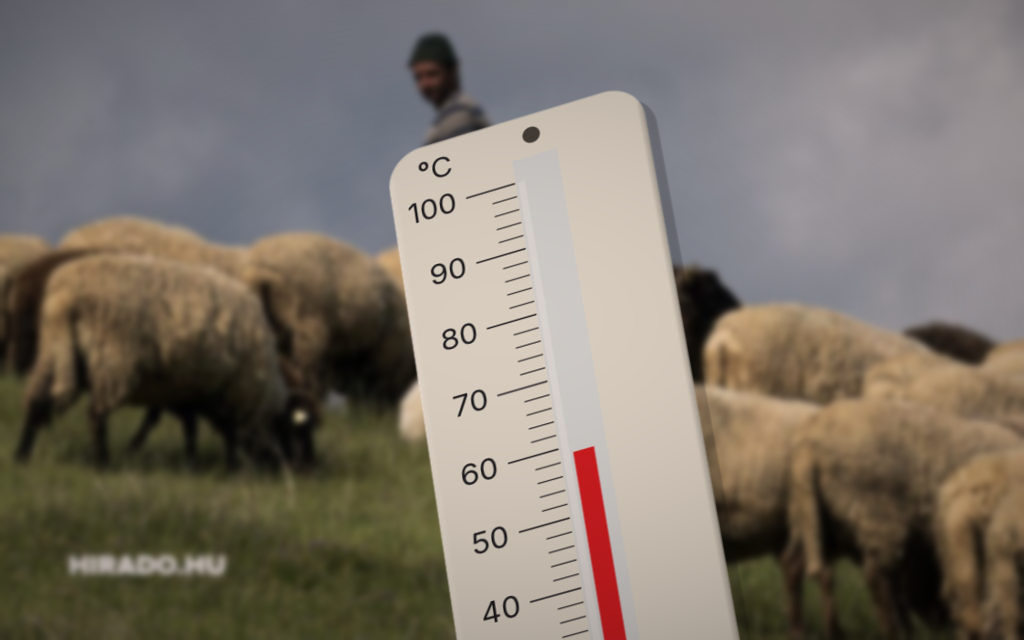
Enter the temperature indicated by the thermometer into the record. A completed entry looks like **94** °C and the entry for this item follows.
**59** °C
